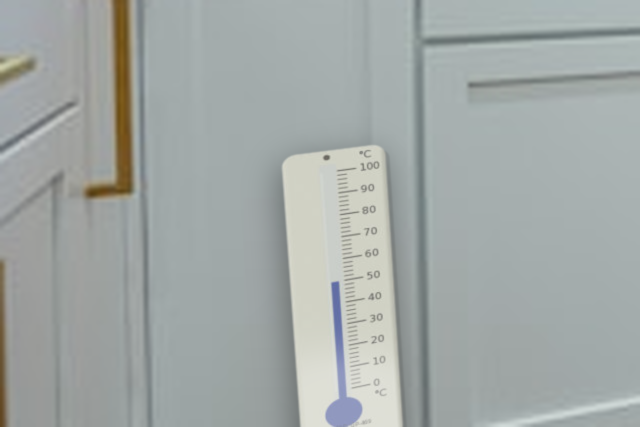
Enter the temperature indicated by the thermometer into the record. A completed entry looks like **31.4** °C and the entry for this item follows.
**50** °C
